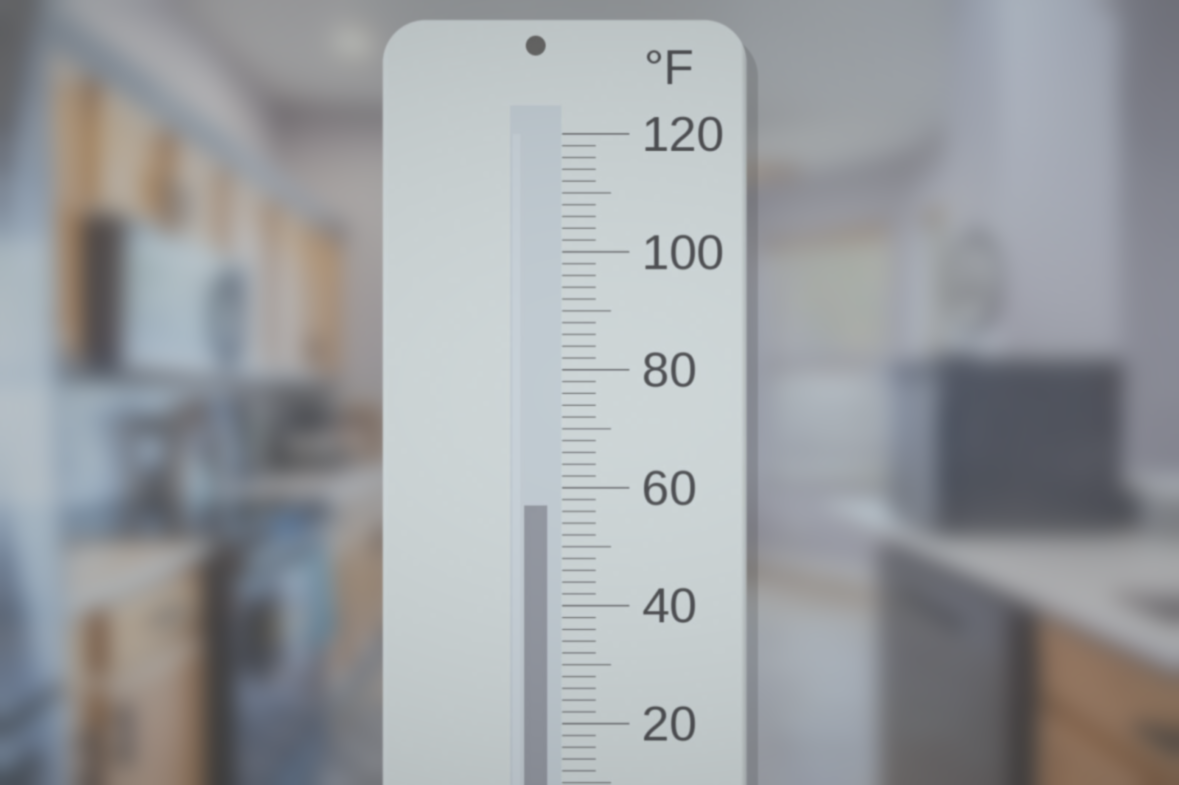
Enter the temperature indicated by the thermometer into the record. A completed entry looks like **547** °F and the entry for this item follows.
**57** °F
